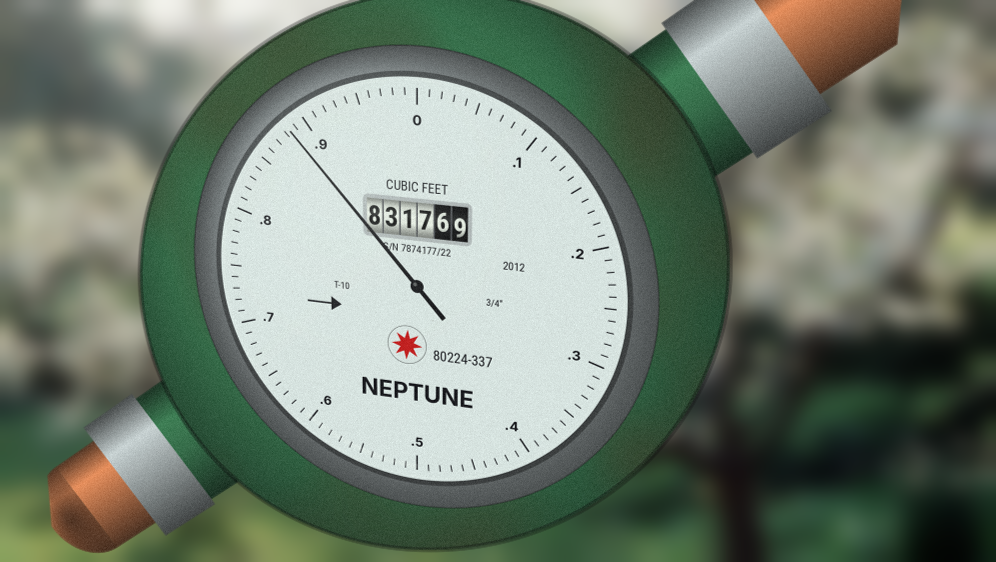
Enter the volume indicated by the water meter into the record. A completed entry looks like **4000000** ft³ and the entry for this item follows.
**831768.88** ft³
